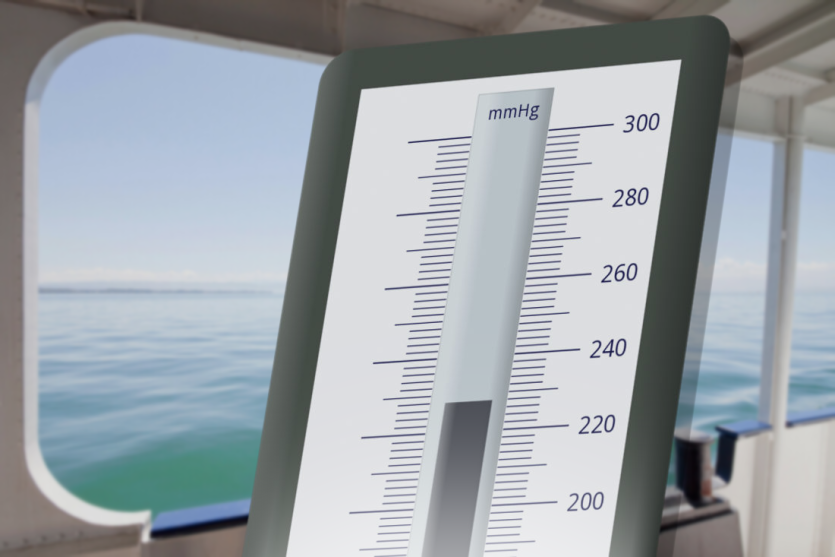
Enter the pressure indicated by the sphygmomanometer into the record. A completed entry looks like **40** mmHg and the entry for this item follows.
**228** mmHg
